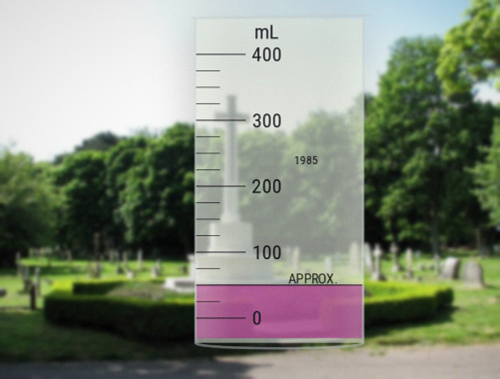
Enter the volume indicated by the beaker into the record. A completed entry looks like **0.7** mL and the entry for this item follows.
**50** mL
